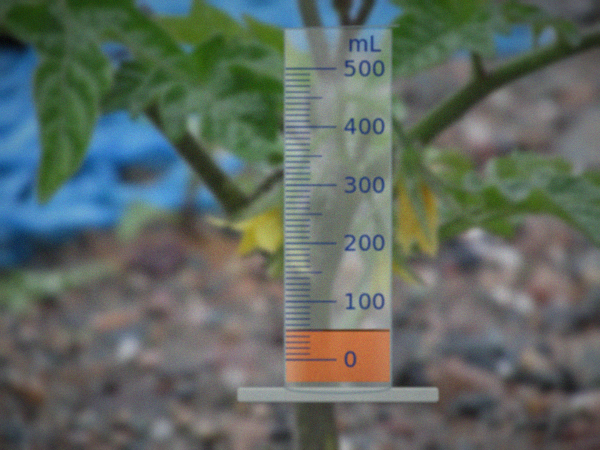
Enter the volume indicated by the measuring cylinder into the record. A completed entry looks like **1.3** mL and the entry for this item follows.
**50** mL
